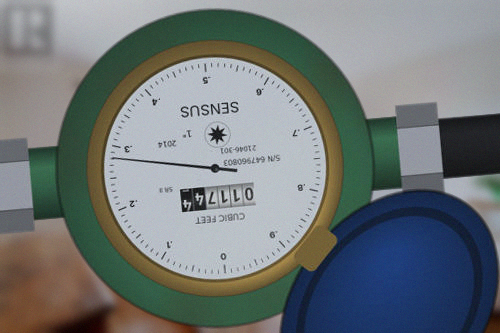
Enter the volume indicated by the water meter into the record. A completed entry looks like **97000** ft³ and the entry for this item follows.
**11744.28** ft³
